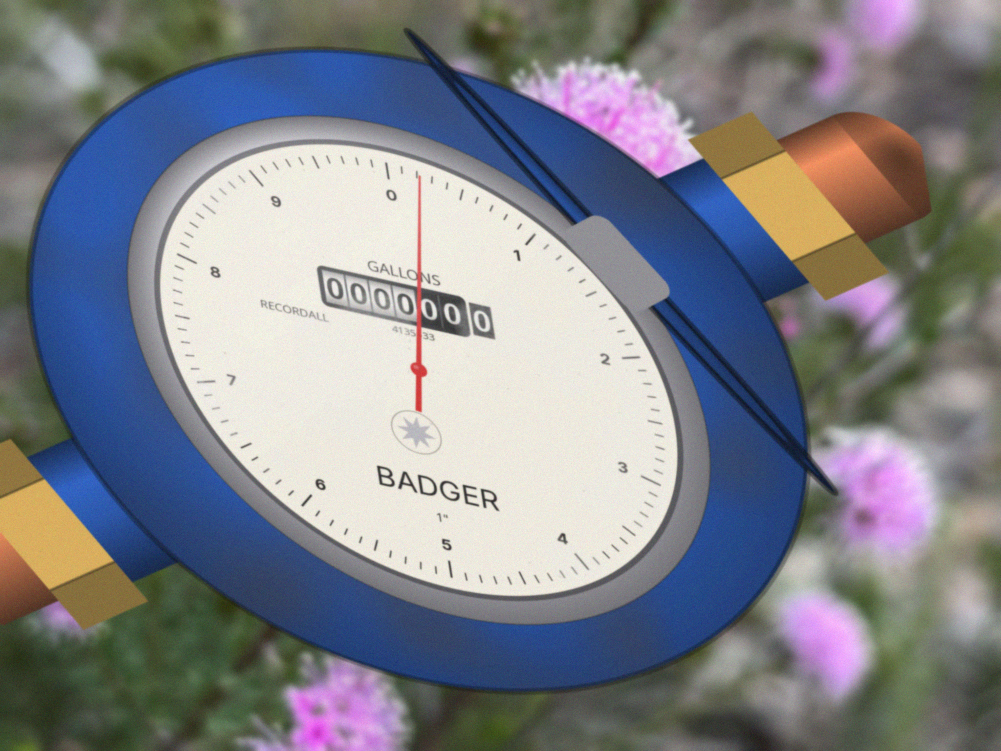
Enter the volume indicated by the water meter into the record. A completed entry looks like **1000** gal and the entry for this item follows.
**0.2** gal
